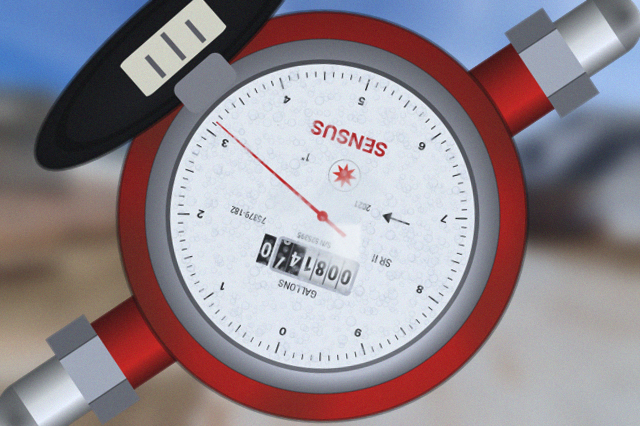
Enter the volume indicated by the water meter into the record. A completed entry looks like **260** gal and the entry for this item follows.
**81473.1** gal
